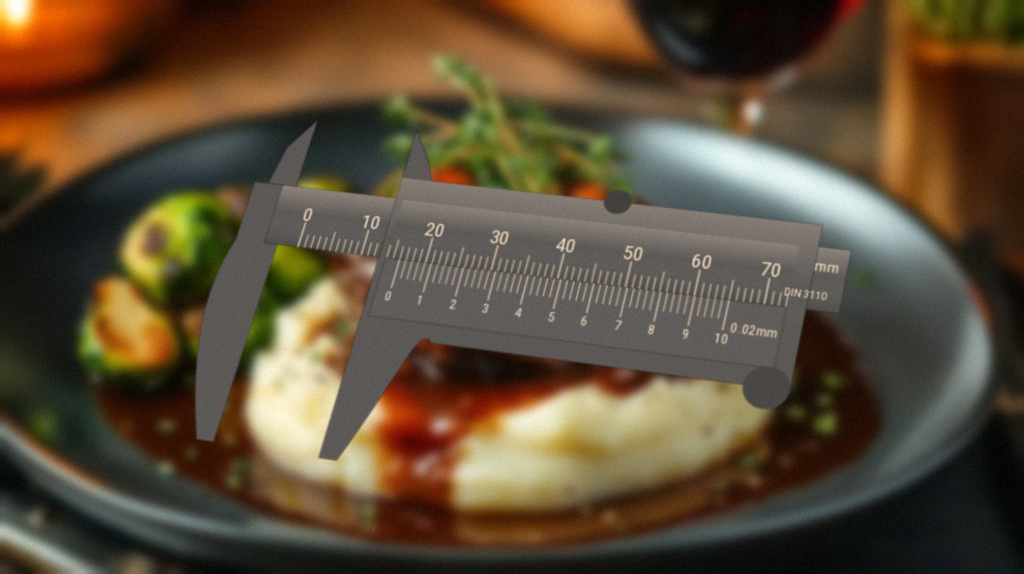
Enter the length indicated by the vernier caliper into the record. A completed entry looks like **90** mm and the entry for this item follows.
**16.0** mm
